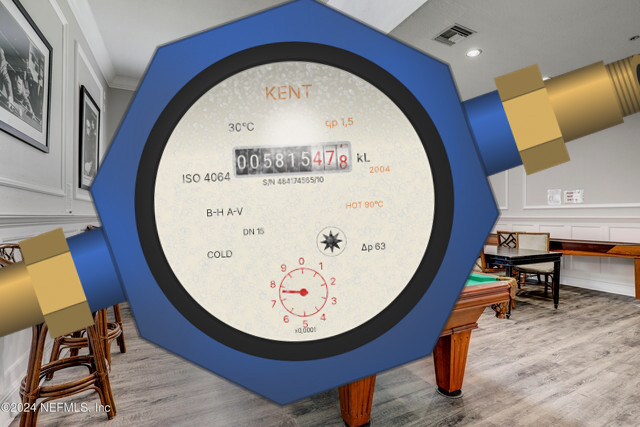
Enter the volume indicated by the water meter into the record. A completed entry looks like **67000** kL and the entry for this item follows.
**5815.4777** kL
